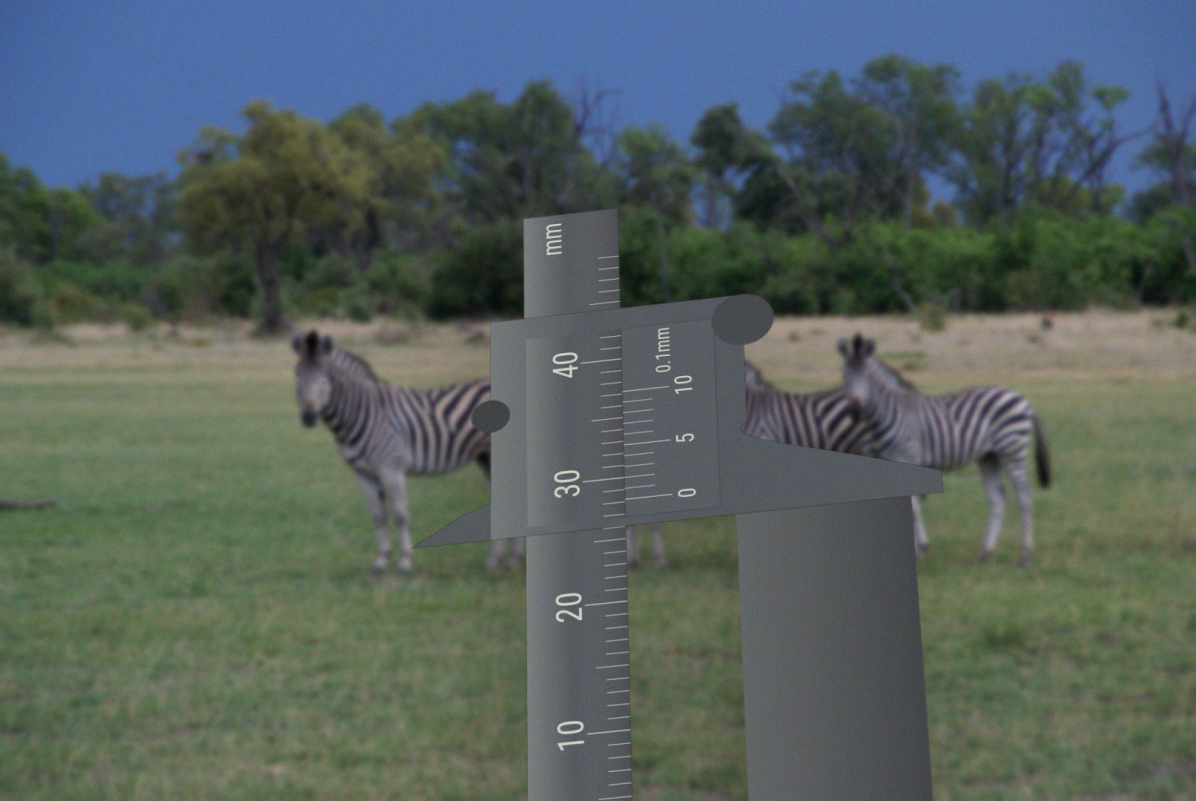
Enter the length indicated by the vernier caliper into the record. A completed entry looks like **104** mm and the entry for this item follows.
**28.2** mm
